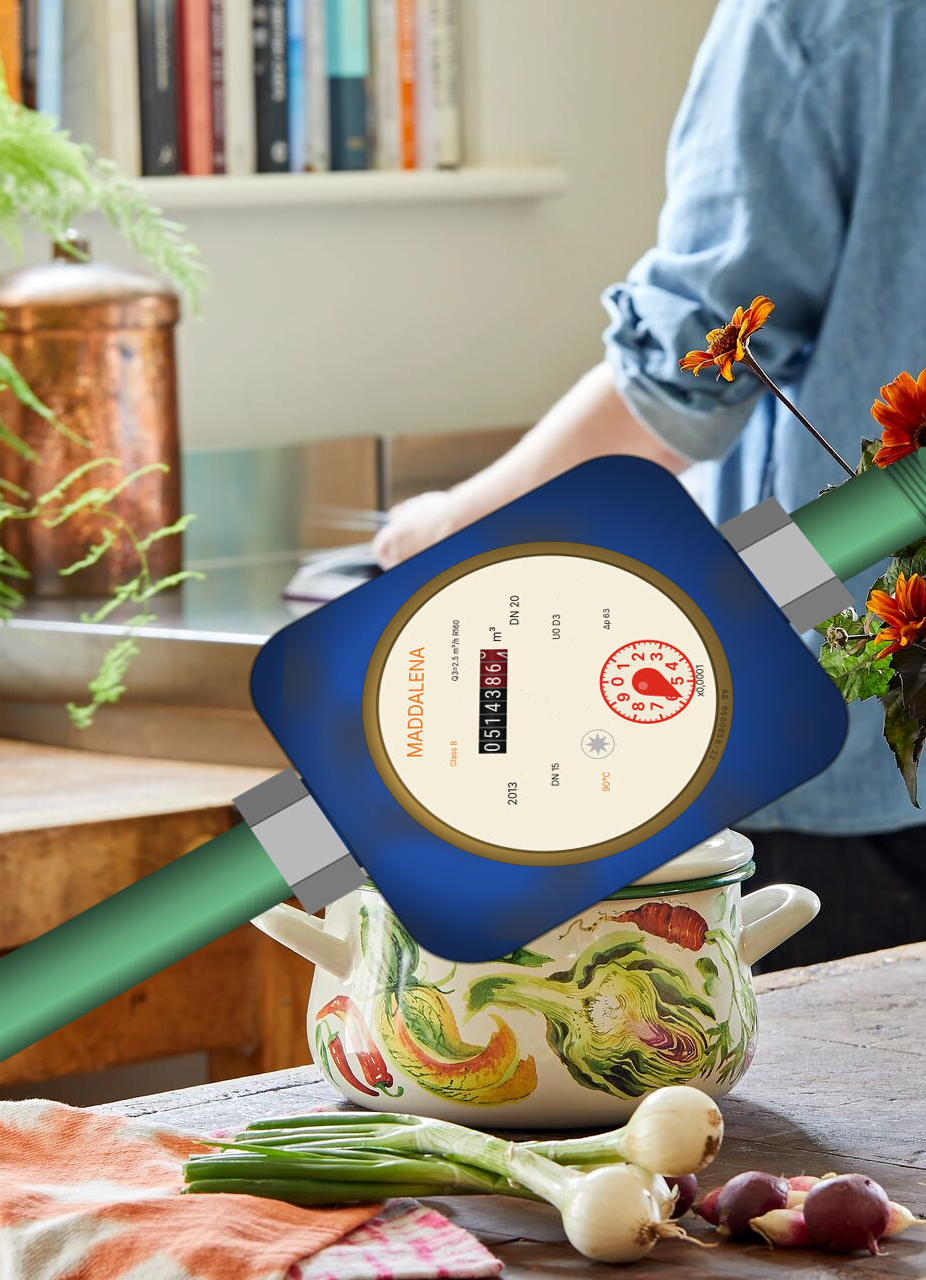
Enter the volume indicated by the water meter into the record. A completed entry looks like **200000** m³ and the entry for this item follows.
**5143.8635** m³
